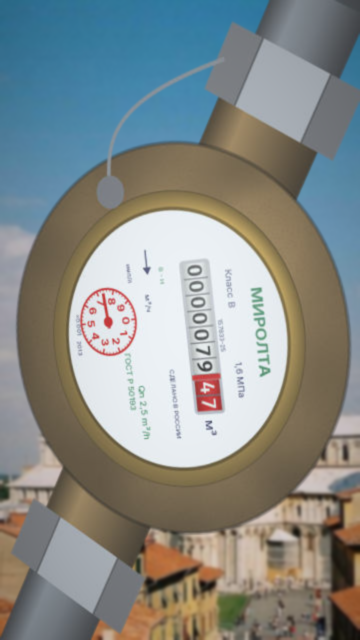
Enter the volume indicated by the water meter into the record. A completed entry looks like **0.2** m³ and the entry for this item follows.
**79.477** m³
